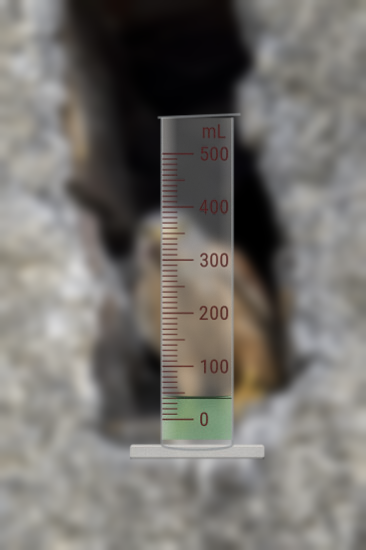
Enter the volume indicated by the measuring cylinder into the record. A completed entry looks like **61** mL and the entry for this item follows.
**40** mL
